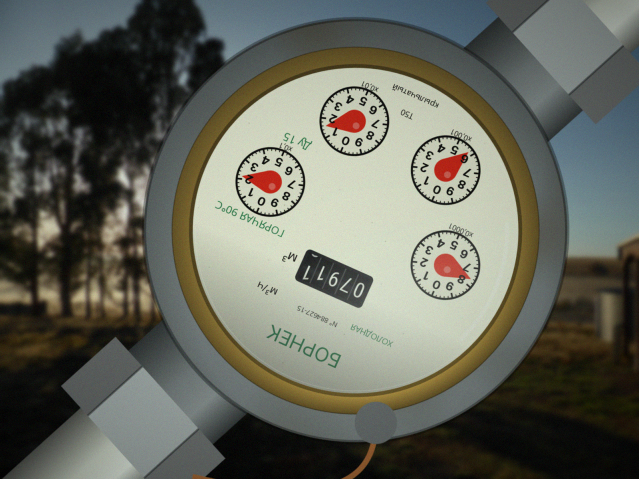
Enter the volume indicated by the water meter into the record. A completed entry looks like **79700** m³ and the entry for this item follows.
**7911.2157** m³
